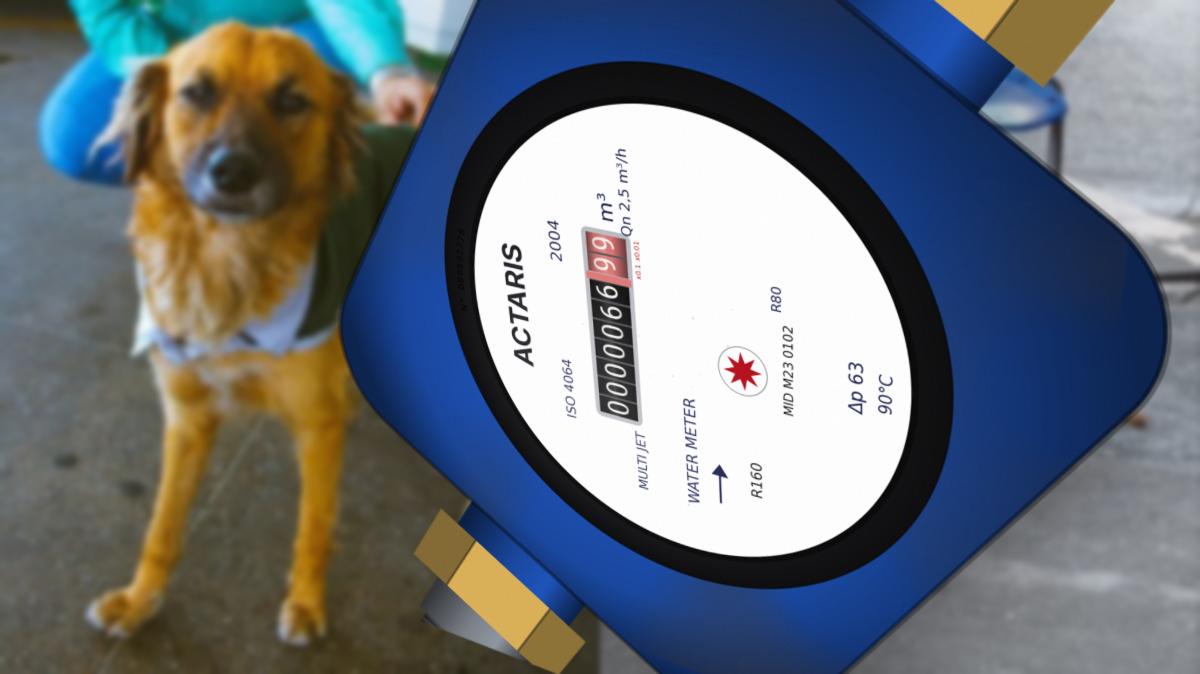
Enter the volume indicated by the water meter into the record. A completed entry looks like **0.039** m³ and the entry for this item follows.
**66.99** m³
